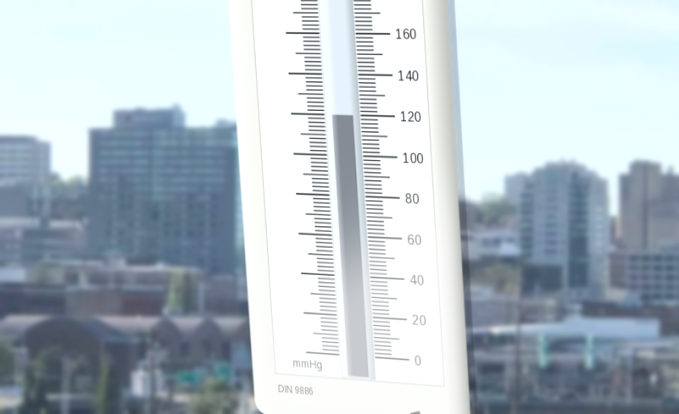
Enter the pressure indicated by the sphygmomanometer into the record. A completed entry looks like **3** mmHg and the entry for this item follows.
**120** mmHg
